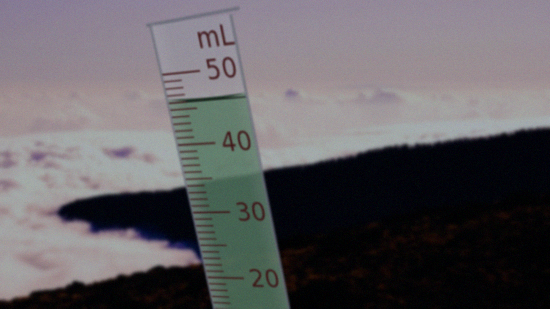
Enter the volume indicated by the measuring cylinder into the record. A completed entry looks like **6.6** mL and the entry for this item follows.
**46** mL
